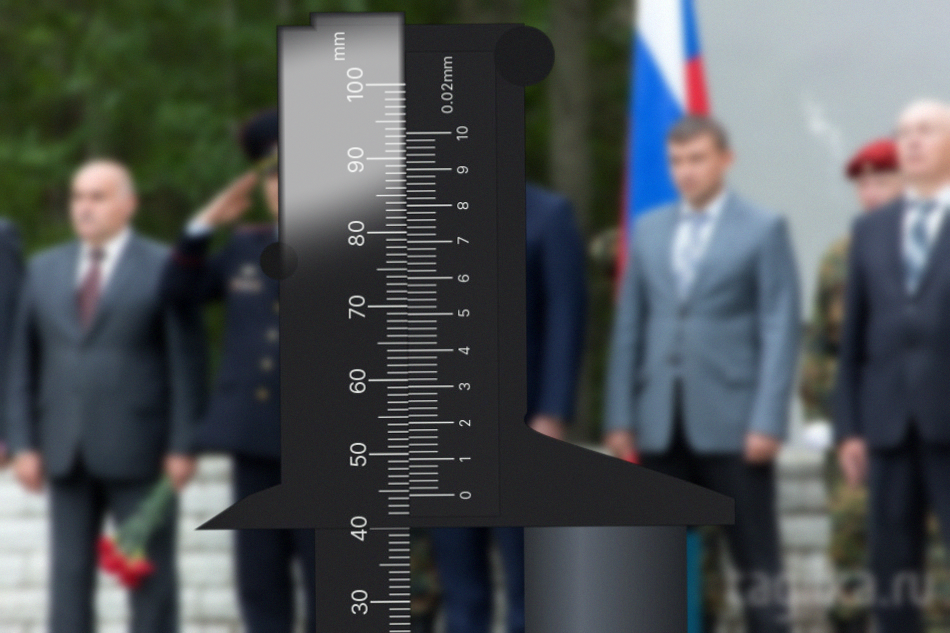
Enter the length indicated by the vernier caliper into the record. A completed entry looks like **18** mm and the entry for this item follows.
**44.4** mm
